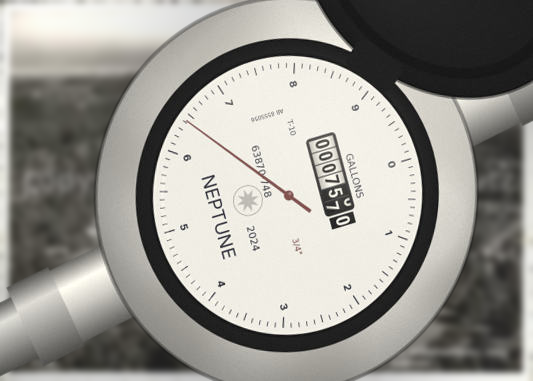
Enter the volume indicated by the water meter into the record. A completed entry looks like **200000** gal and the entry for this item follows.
**7566.4** gal
